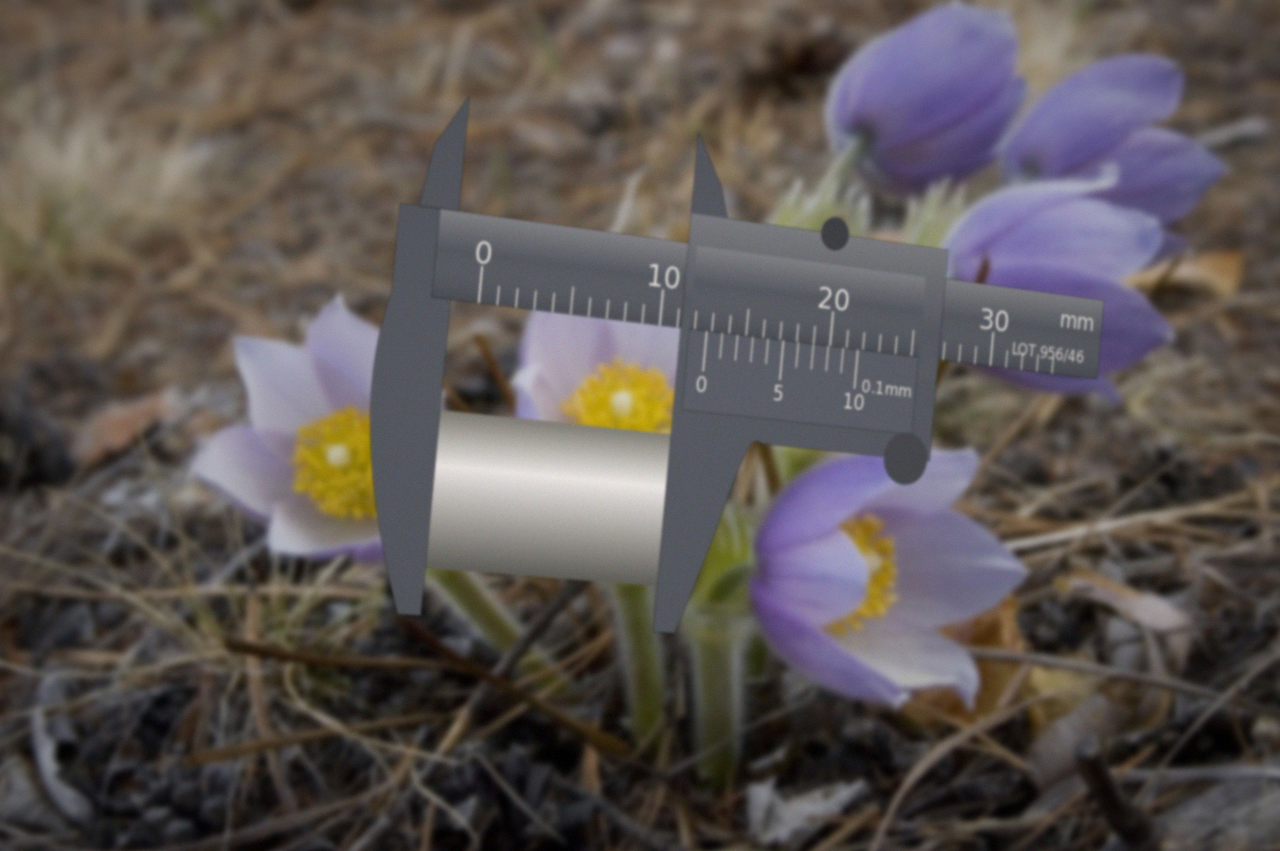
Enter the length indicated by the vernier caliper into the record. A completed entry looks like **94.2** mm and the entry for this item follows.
**12.7** mm
